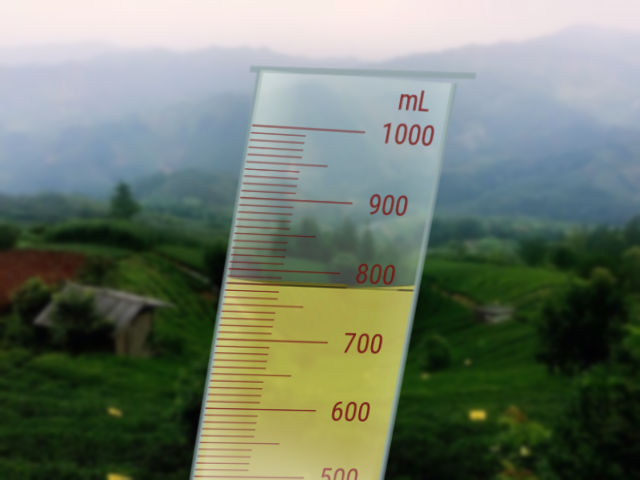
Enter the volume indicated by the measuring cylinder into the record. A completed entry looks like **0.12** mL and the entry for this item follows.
**780** mL
